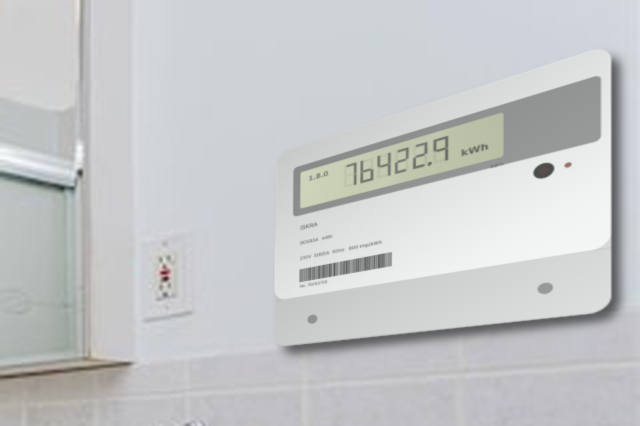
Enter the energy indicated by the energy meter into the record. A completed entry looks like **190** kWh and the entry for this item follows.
**76422.9** kWh
